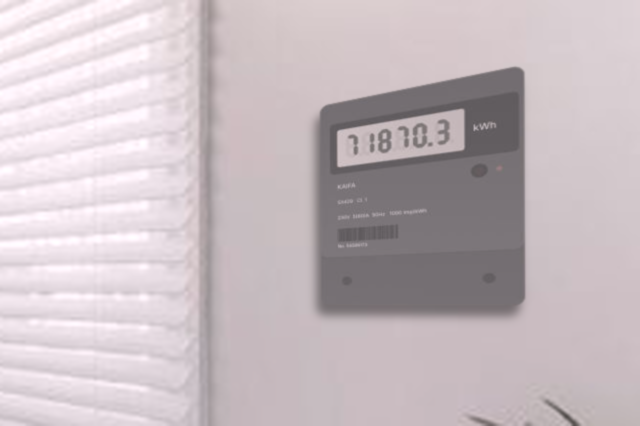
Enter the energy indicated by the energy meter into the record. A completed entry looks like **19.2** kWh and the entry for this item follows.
**71870.3** kWh
